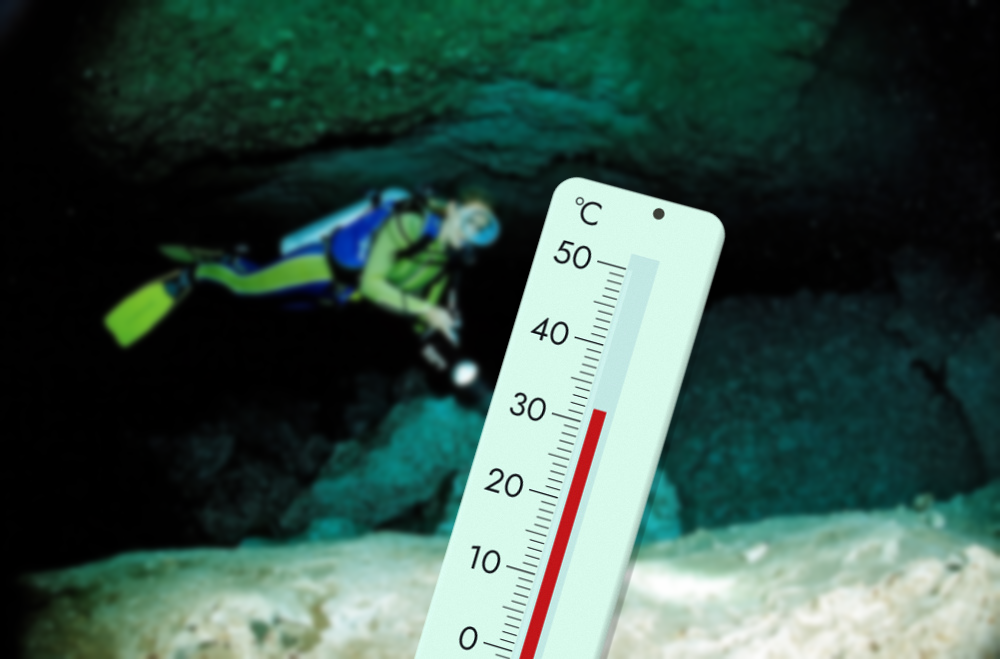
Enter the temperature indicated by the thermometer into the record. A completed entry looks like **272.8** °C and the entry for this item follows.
**32** °C
